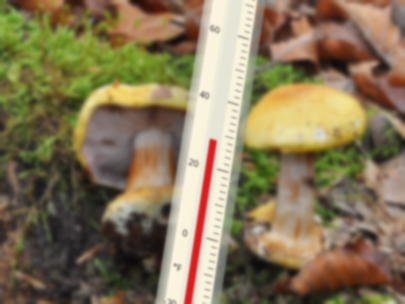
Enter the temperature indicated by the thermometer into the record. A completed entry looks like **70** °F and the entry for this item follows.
**28** °F
